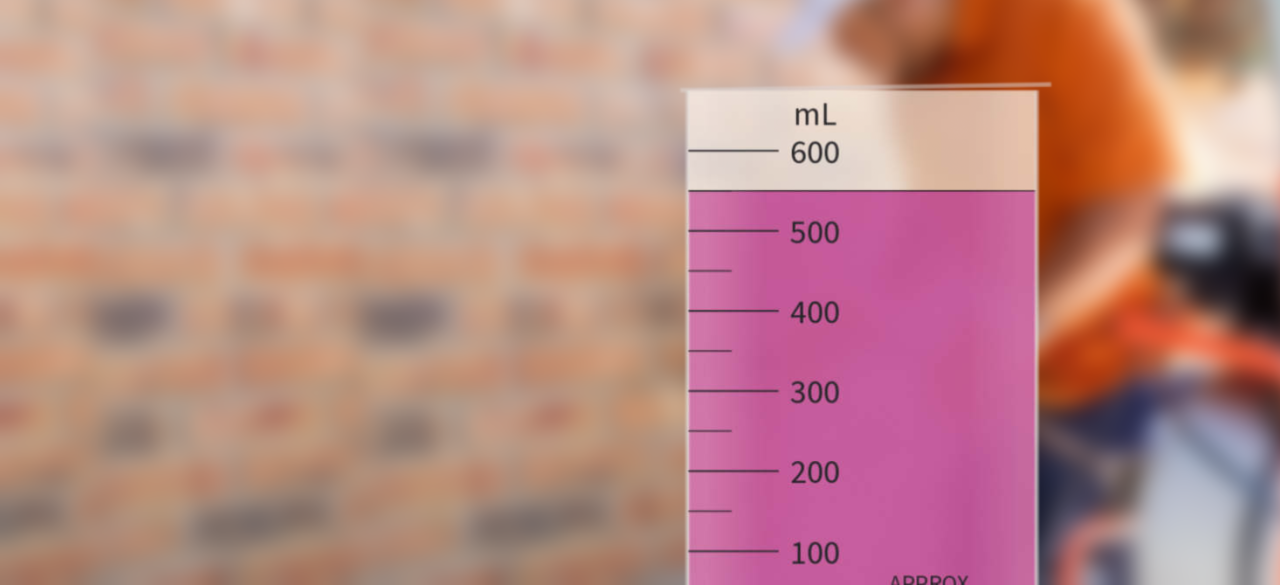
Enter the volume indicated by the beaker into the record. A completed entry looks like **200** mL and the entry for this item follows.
**550** mL
